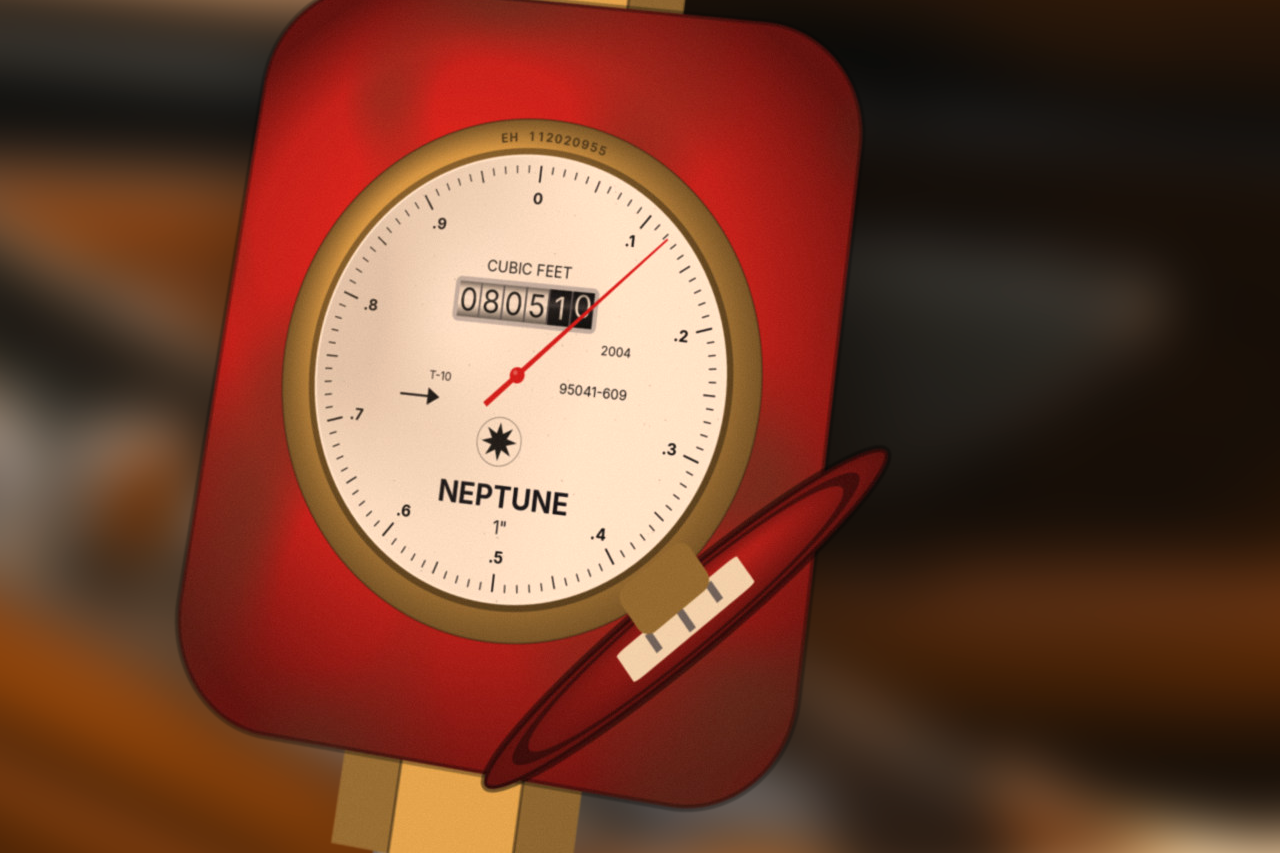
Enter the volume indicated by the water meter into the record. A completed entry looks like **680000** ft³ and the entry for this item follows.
**80510.12** ft³
